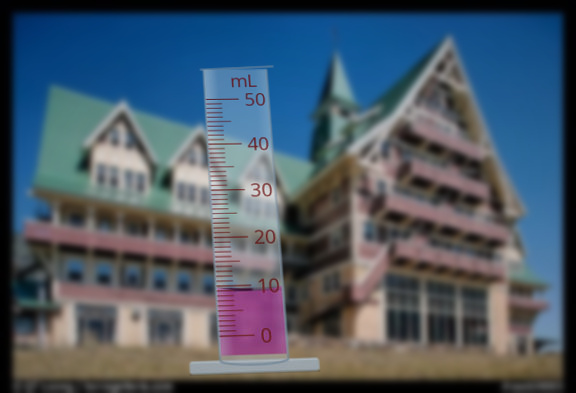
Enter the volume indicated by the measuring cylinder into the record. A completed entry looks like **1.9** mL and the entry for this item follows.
**9** mL
